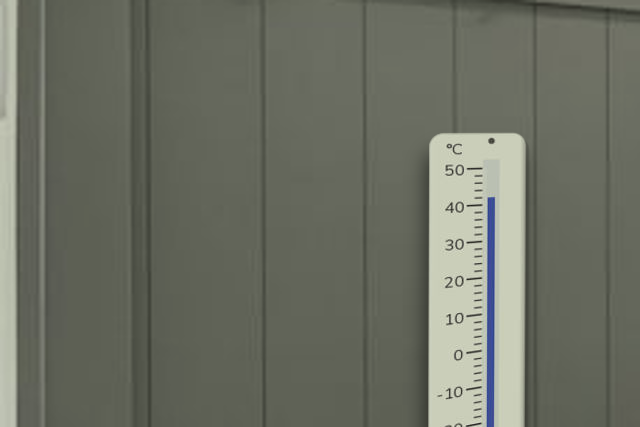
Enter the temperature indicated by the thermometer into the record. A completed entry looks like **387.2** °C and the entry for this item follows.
**42** °C
